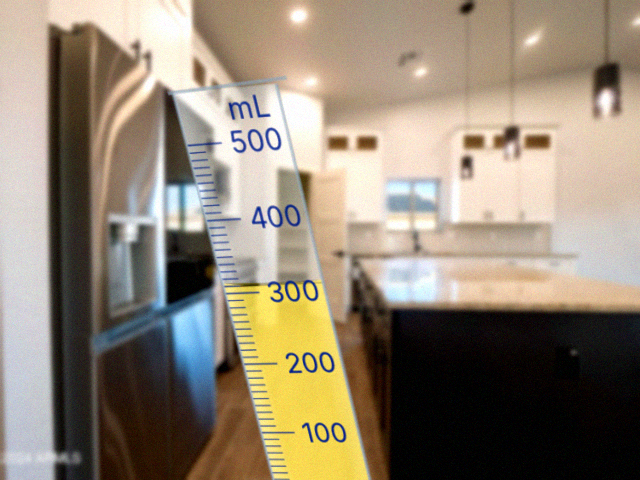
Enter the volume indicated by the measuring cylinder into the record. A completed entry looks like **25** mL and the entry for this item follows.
**310** mL
